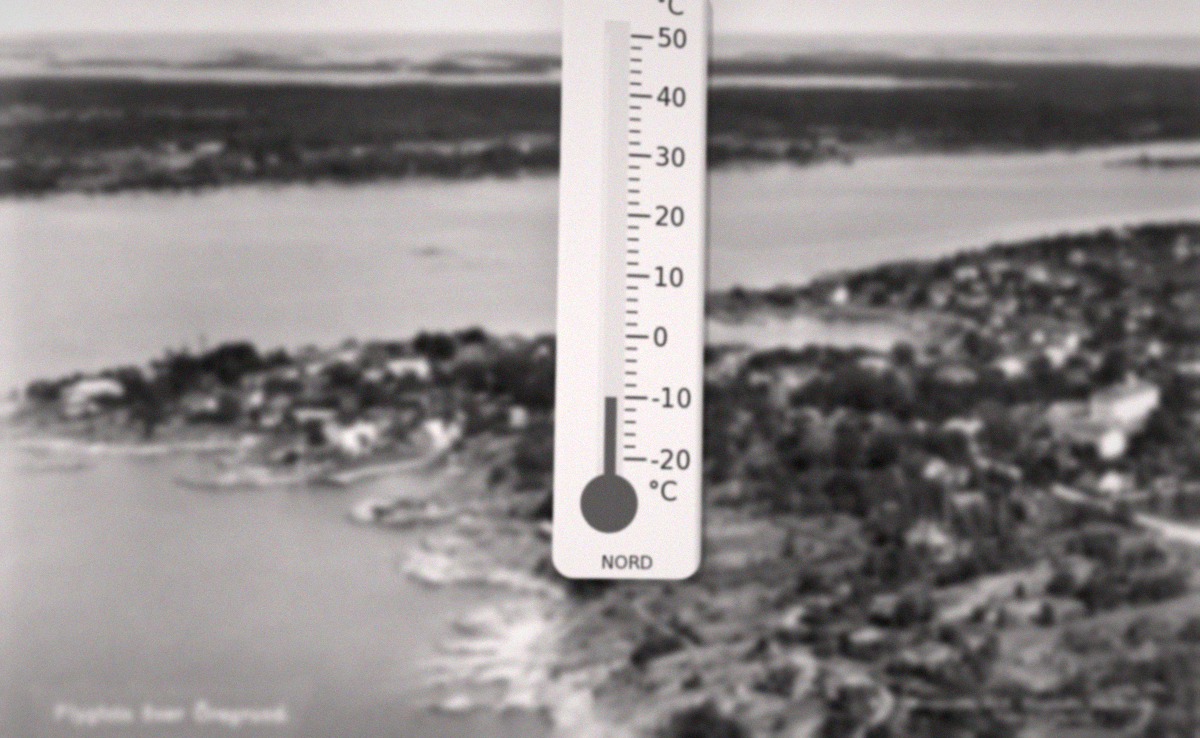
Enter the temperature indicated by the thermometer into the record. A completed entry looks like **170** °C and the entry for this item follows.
**-10** °C
